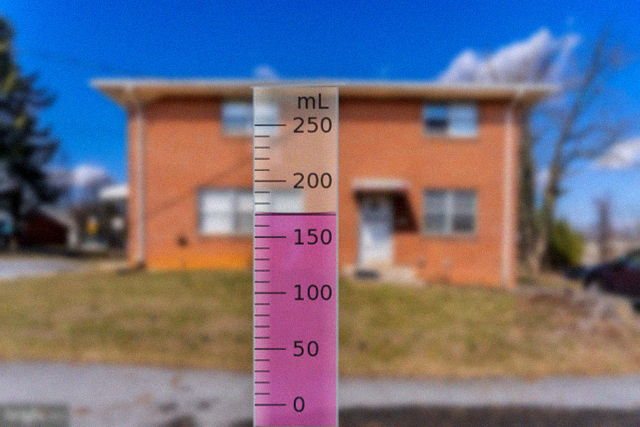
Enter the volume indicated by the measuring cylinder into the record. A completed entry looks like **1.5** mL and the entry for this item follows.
**170** mL
